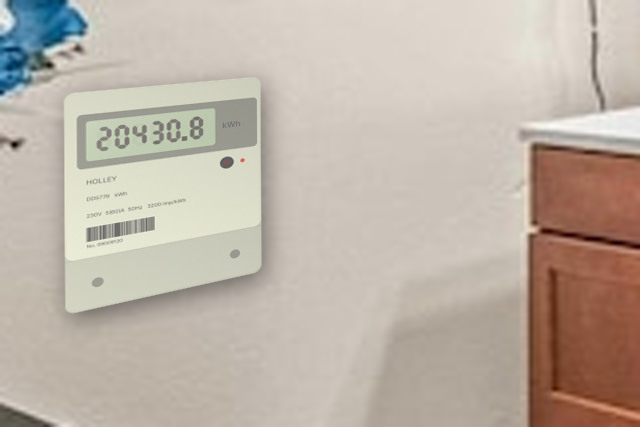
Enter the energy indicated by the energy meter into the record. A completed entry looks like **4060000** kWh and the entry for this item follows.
**20430.8** kWh
